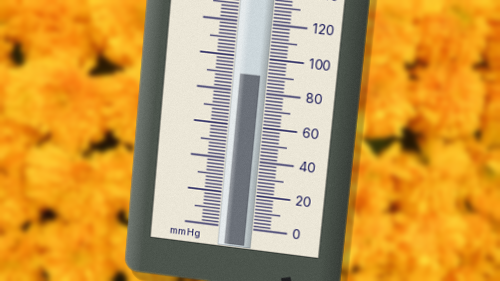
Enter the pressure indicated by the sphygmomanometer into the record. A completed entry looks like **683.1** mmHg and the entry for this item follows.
**90** mmHg
